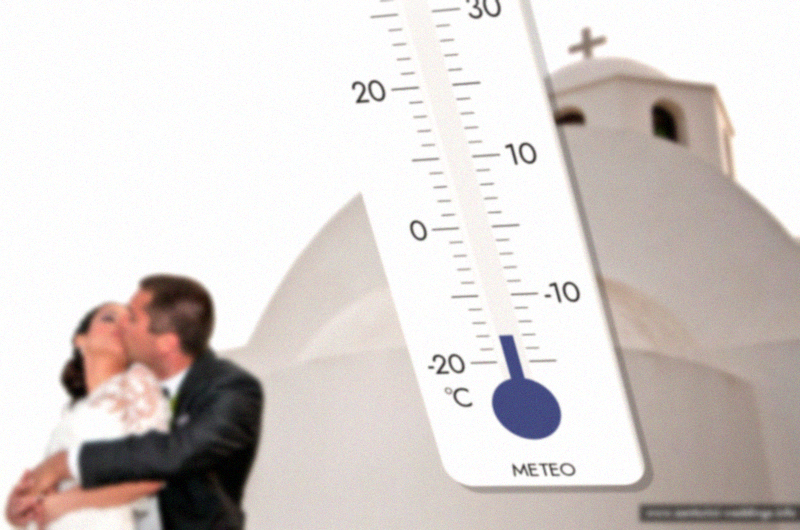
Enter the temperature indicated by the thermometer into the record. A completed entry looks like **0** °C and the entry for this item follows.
**-16** °C
